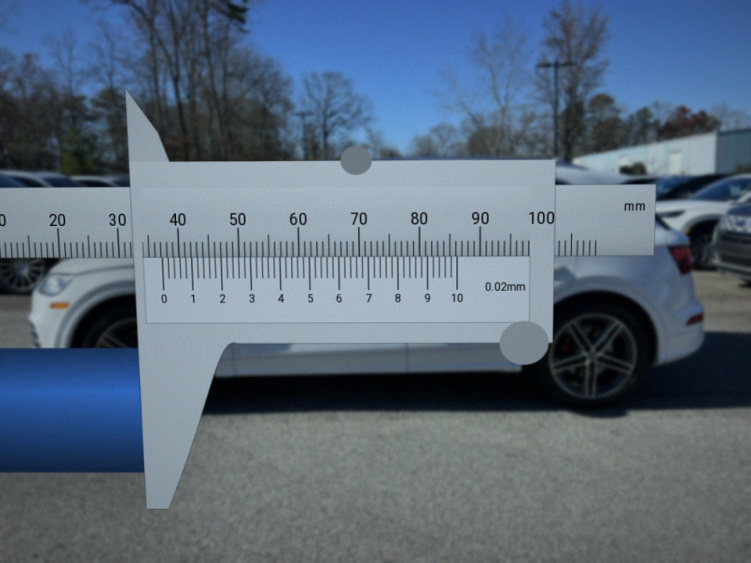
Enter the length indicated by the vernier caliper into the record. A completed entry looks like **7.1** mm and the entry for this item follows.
**37.2** mm
